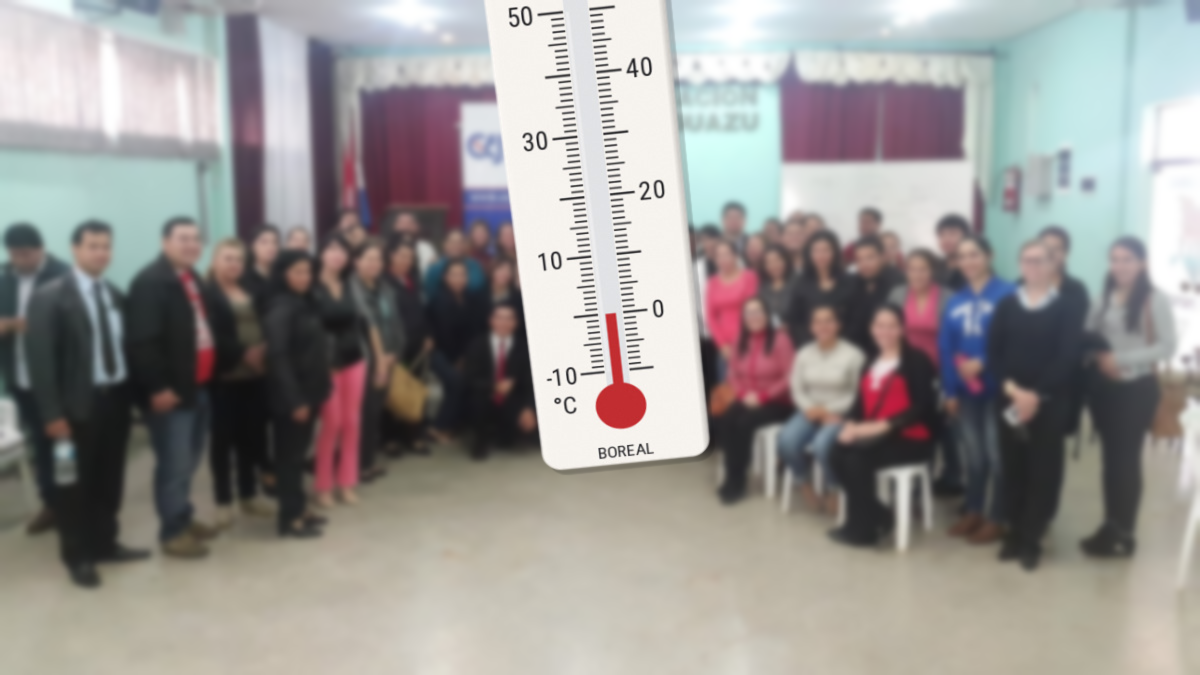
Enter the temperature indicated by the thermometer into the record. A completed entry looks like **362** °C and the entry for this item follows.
**0** °C
